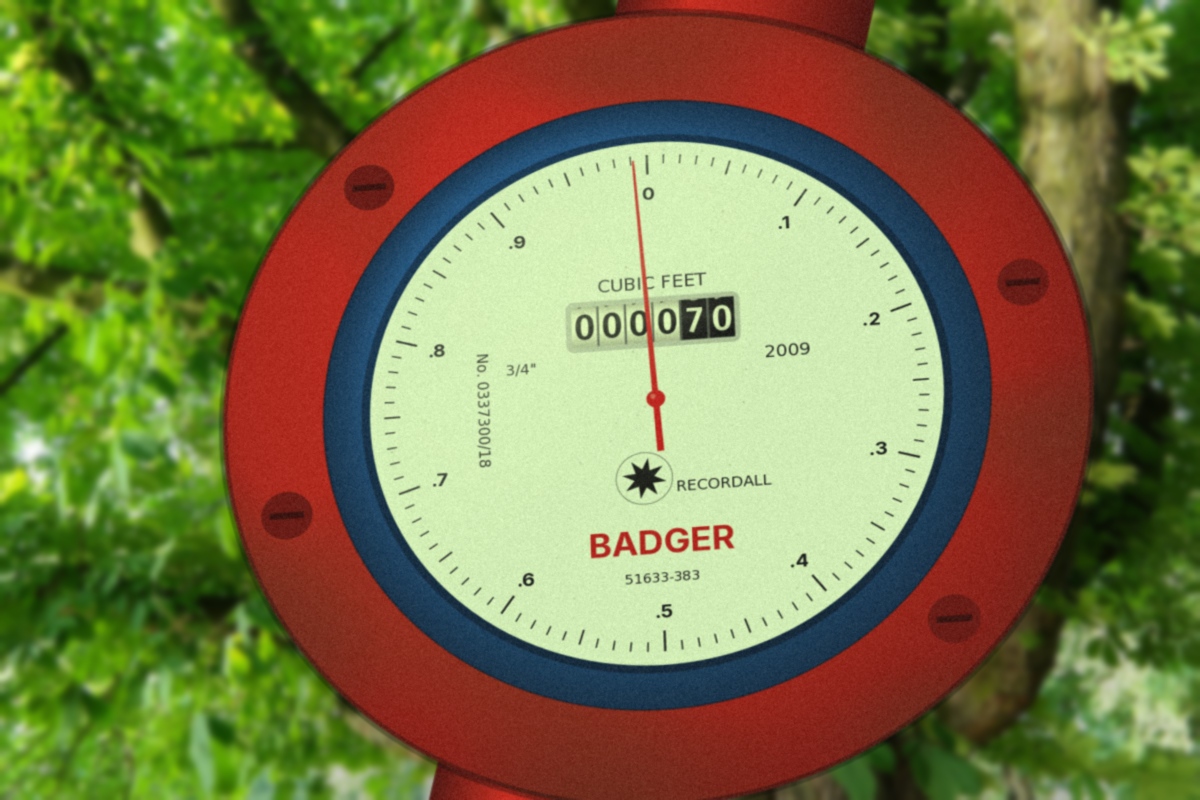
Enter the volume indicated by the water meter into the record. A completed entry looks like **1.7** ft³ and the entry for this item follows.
**69.99** ft³
